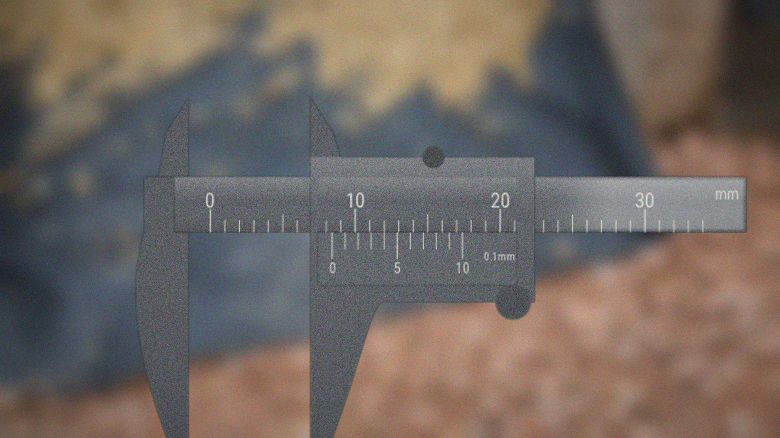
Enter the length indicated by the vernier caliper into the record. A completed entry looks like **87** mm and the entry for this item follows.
**8.4** mm
